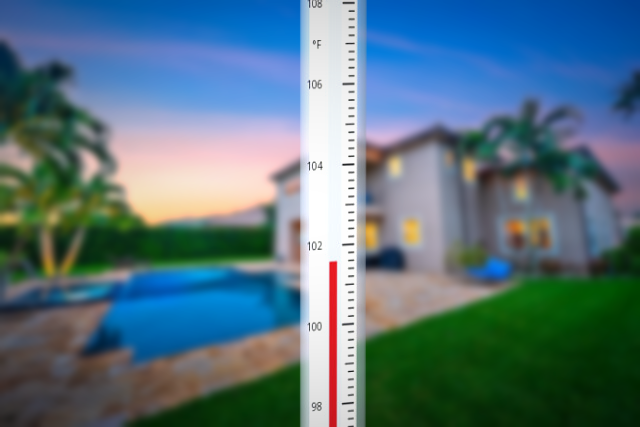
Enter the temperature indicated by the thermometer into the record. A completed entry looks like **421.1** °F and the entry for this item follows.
**101.6** °F
